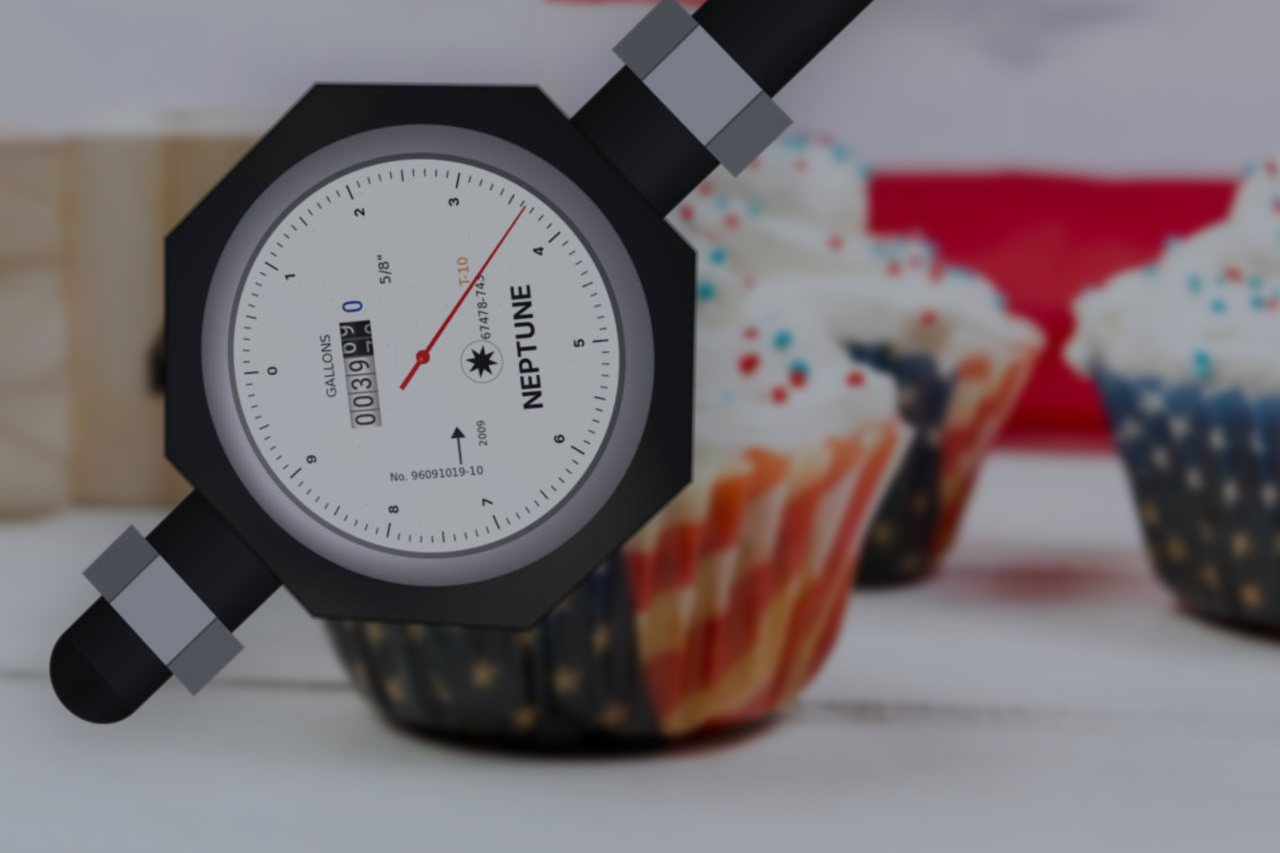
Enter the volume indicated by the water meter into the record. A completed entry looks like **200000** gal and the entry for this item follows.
**39693.6** gal
